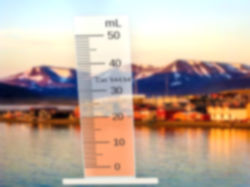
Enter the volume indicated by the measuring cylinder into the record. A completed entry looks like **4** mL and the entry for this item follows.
**20** mL
